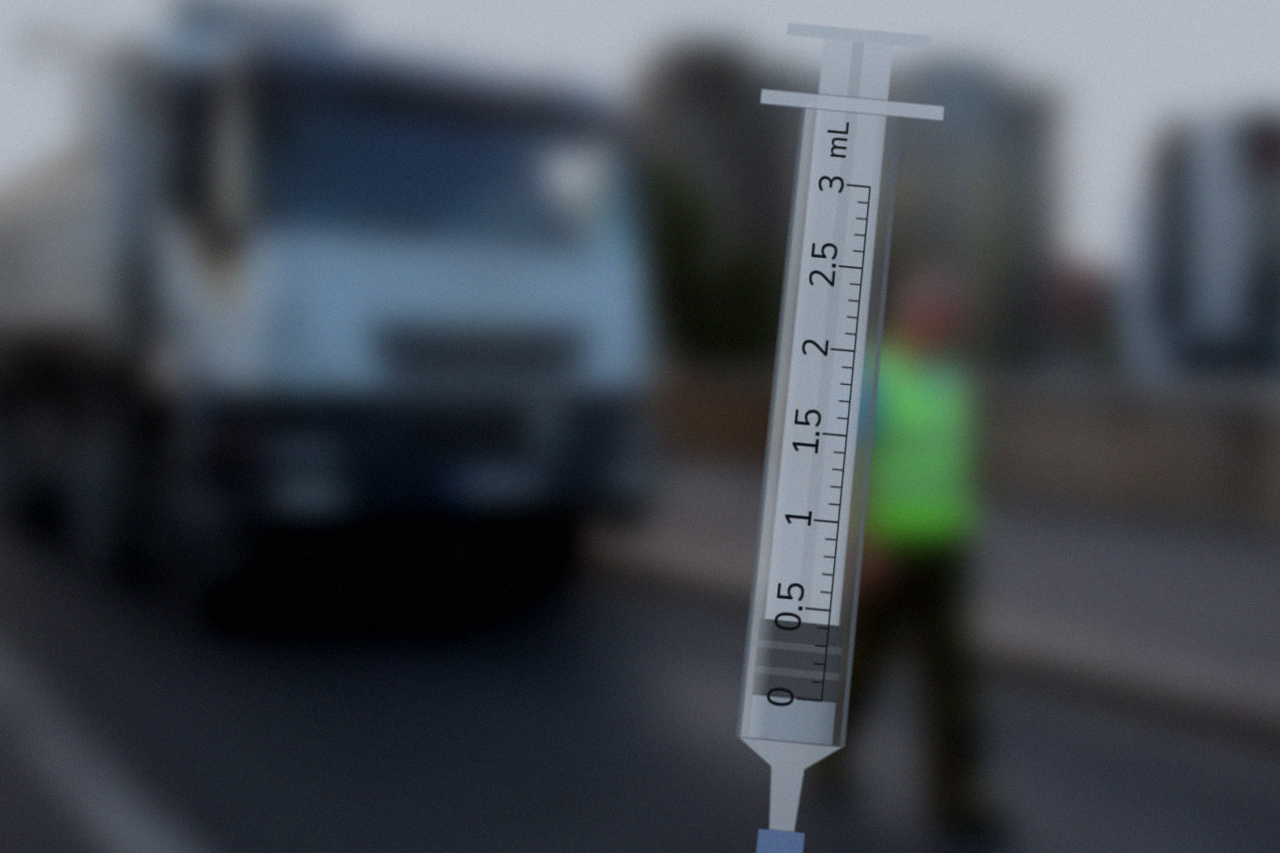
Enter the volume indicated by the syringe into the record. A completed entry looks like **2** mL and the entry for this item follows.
**0** mL
